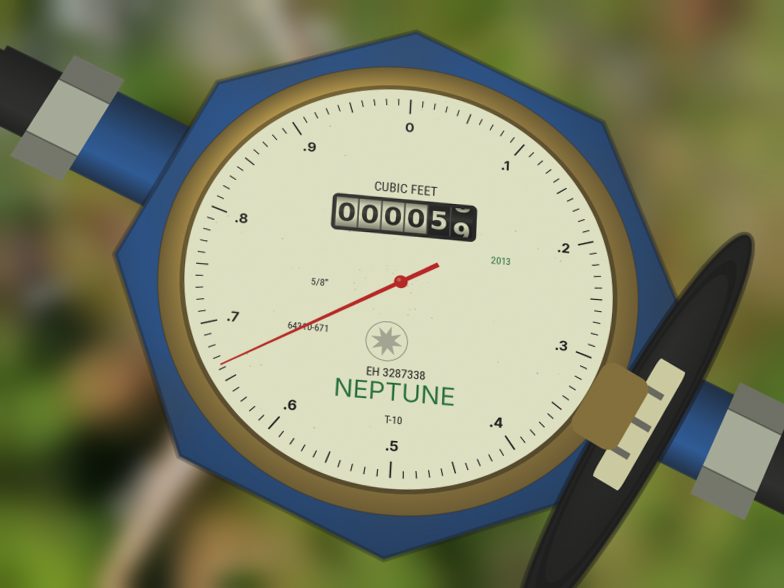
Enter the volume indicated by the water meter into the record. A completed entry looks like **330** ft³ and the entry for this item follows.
**58.66** ft³
